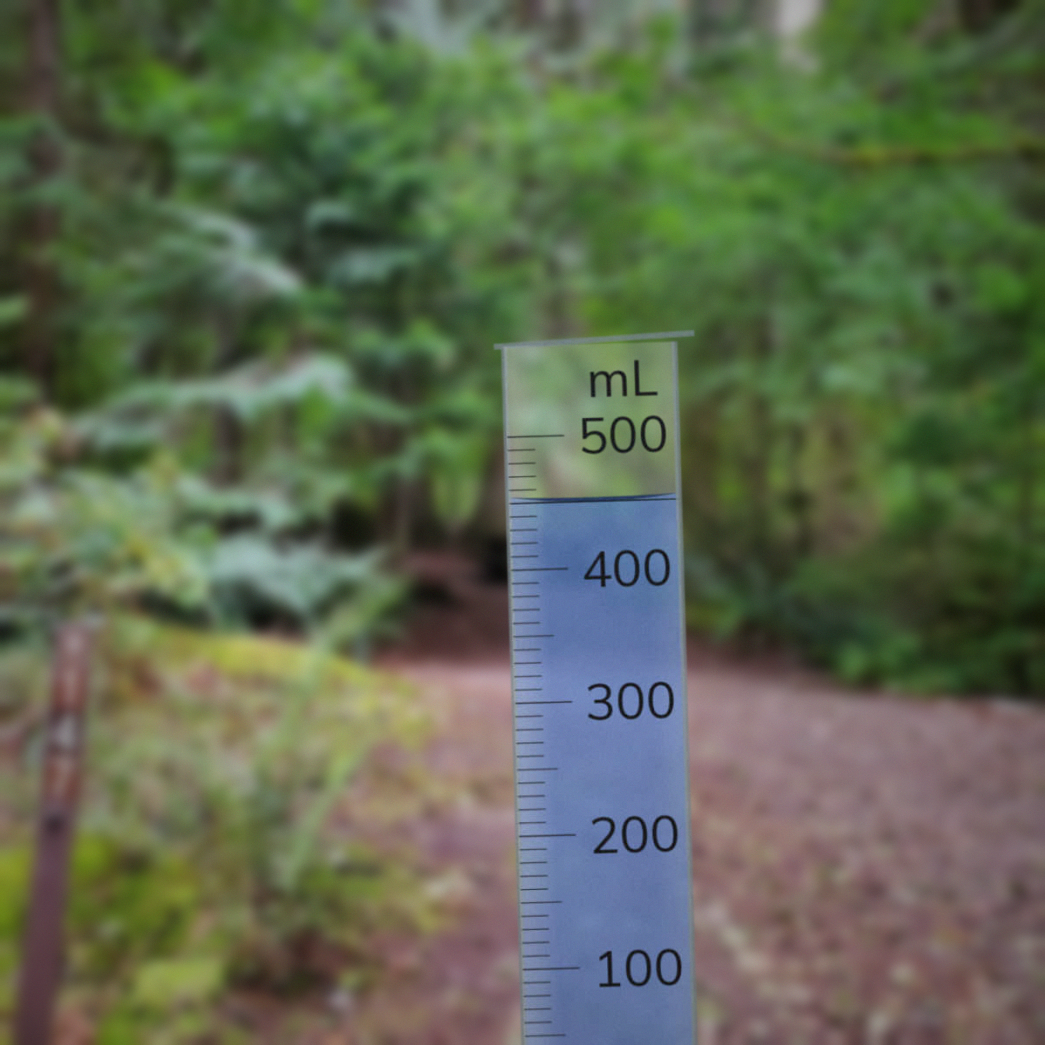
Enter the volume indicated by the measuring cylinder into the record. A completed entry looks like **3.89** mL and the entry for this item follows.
**450** mL
